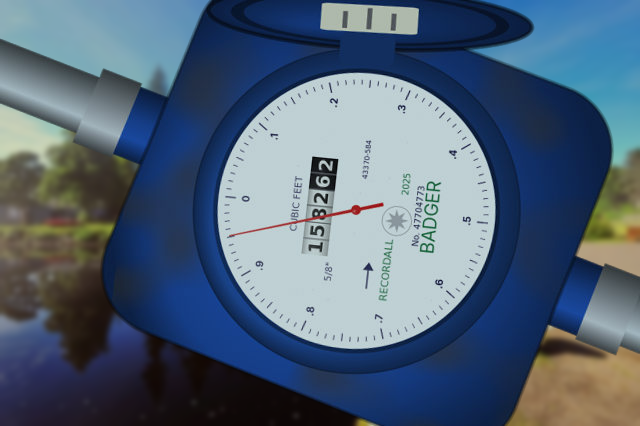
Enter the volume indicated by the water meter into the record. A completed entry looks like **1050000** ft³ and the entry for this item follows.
**158261.95** ft³
